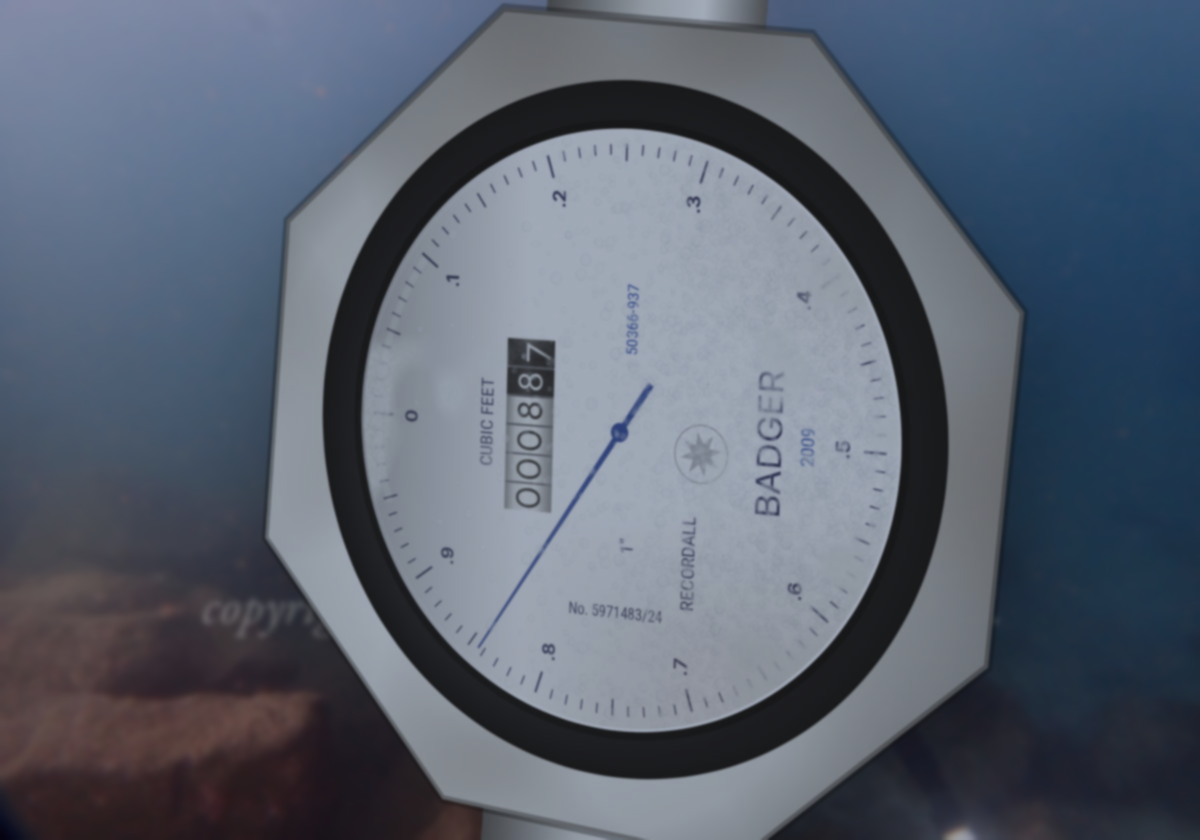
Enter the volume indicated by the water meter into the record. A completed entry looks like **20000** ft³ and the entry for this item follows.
**886.84** ft³
